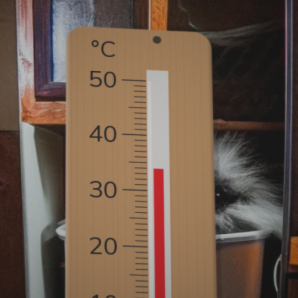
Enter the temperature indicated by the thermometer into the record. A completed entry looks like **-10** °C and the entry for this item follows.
**34** °C
